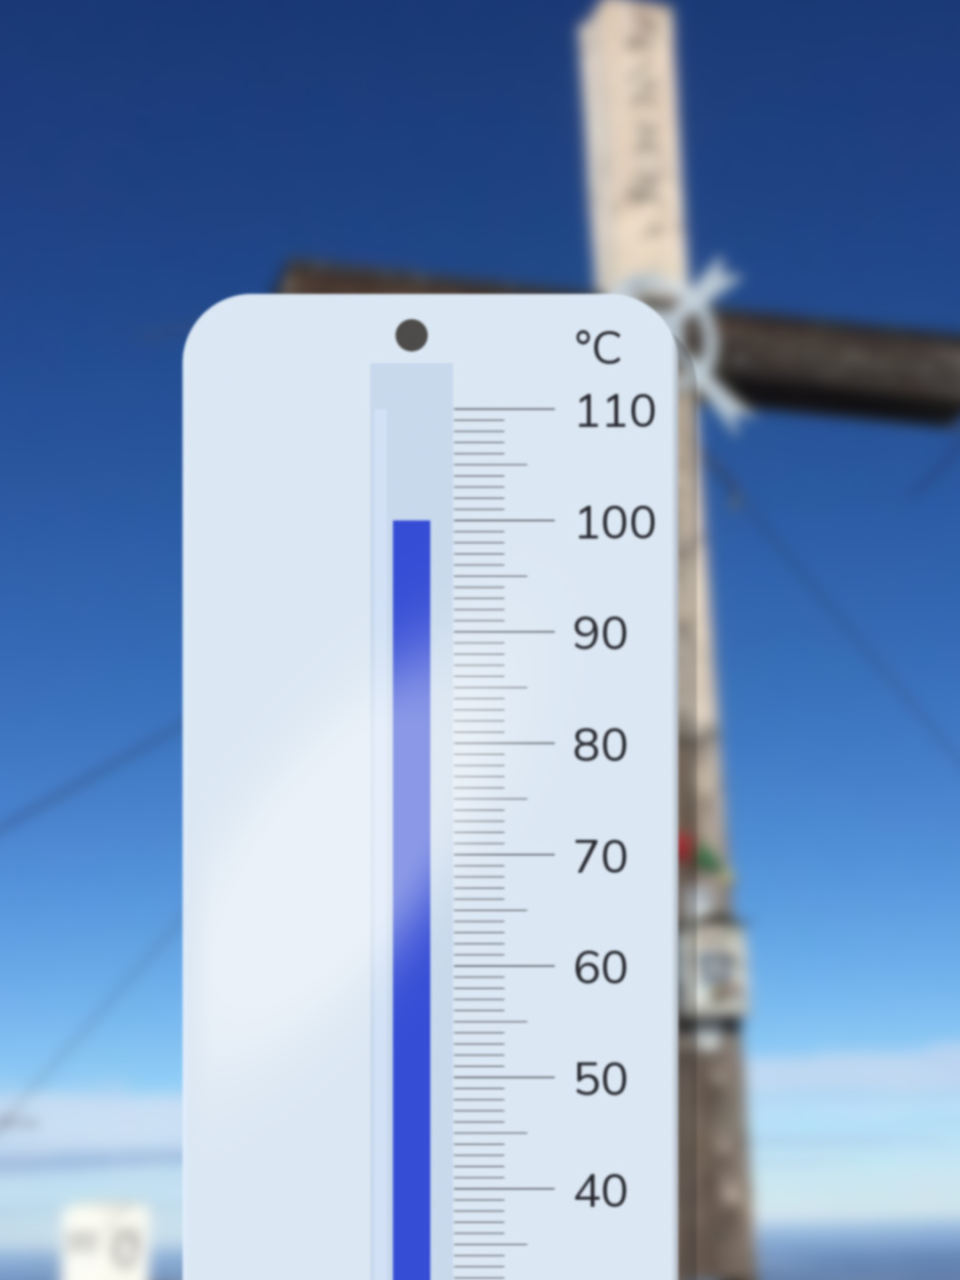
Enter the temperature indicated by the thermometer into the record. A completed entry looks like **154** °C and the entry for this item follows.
**100** °C
